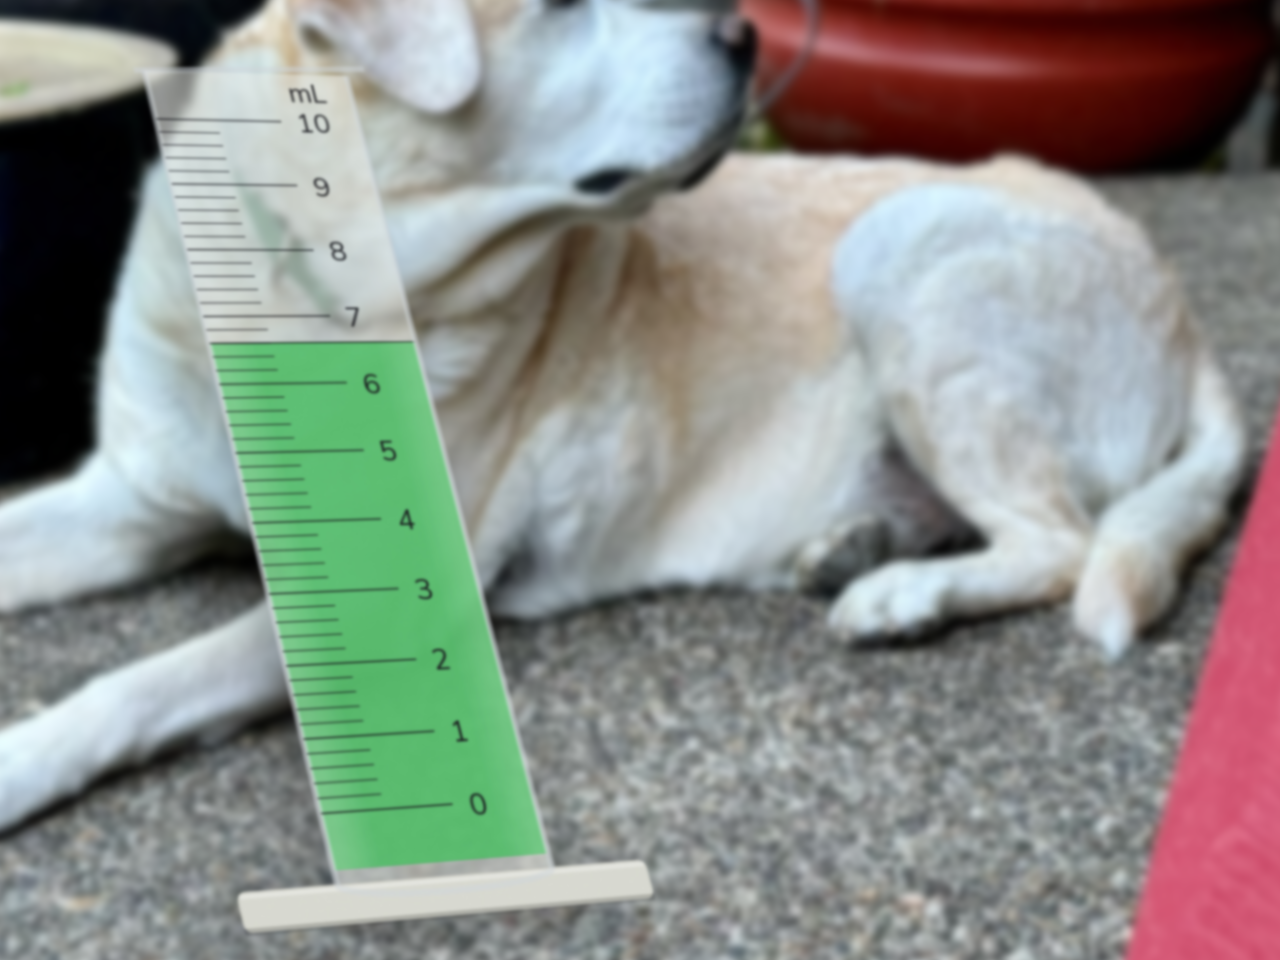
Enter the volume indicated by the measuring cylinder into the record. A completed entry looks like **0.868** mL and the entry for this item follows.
**6.6** mL
